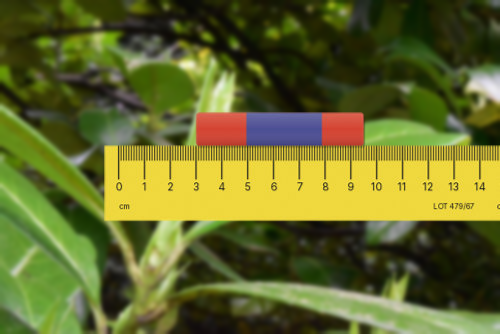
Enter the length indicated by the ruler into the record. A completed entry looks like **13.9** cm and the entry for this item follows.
**6.5** cm
